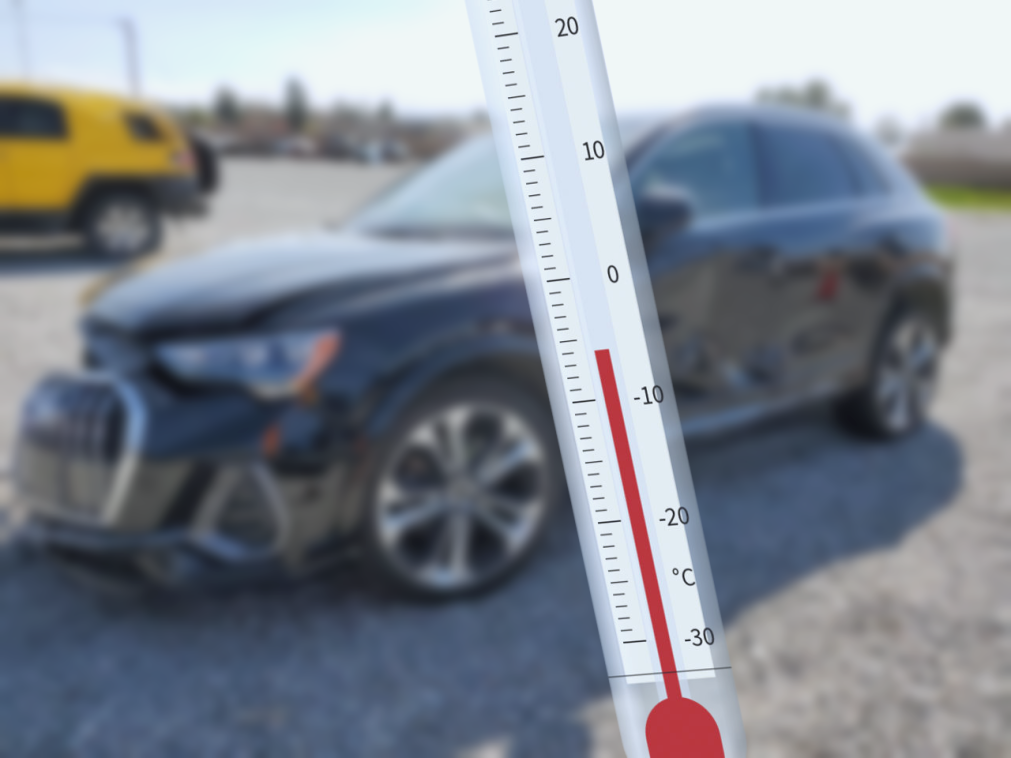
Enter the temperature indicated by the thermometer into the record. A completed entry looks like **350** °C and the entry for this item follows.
**-6** °C
